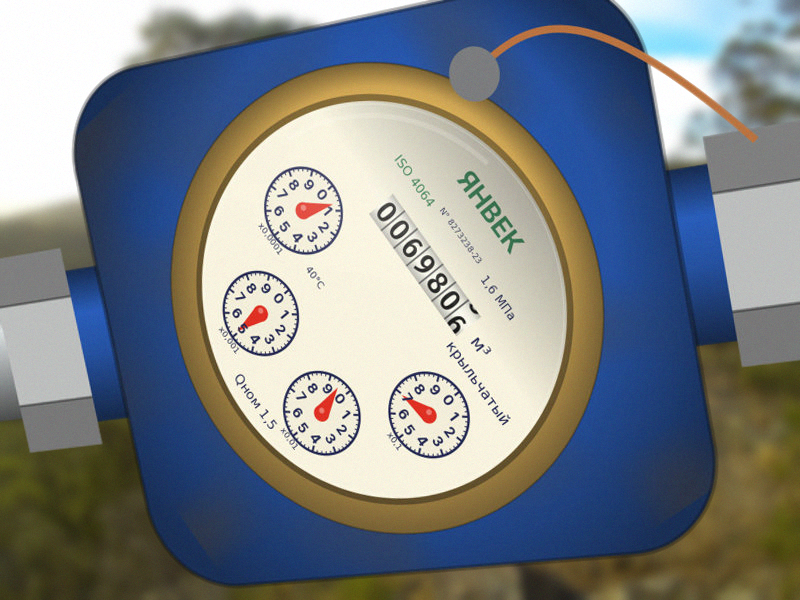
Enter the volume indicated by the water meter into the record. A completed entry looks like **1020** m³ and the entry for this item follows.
**69805.6950** m³
